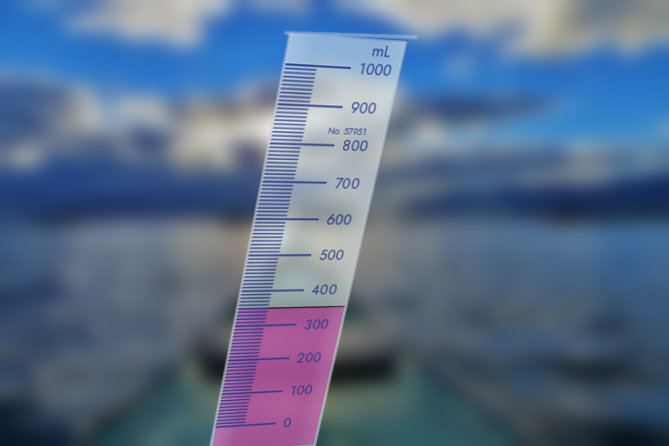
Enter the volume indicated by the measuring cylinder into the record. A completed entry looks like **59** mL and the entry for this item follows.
**350** mL
